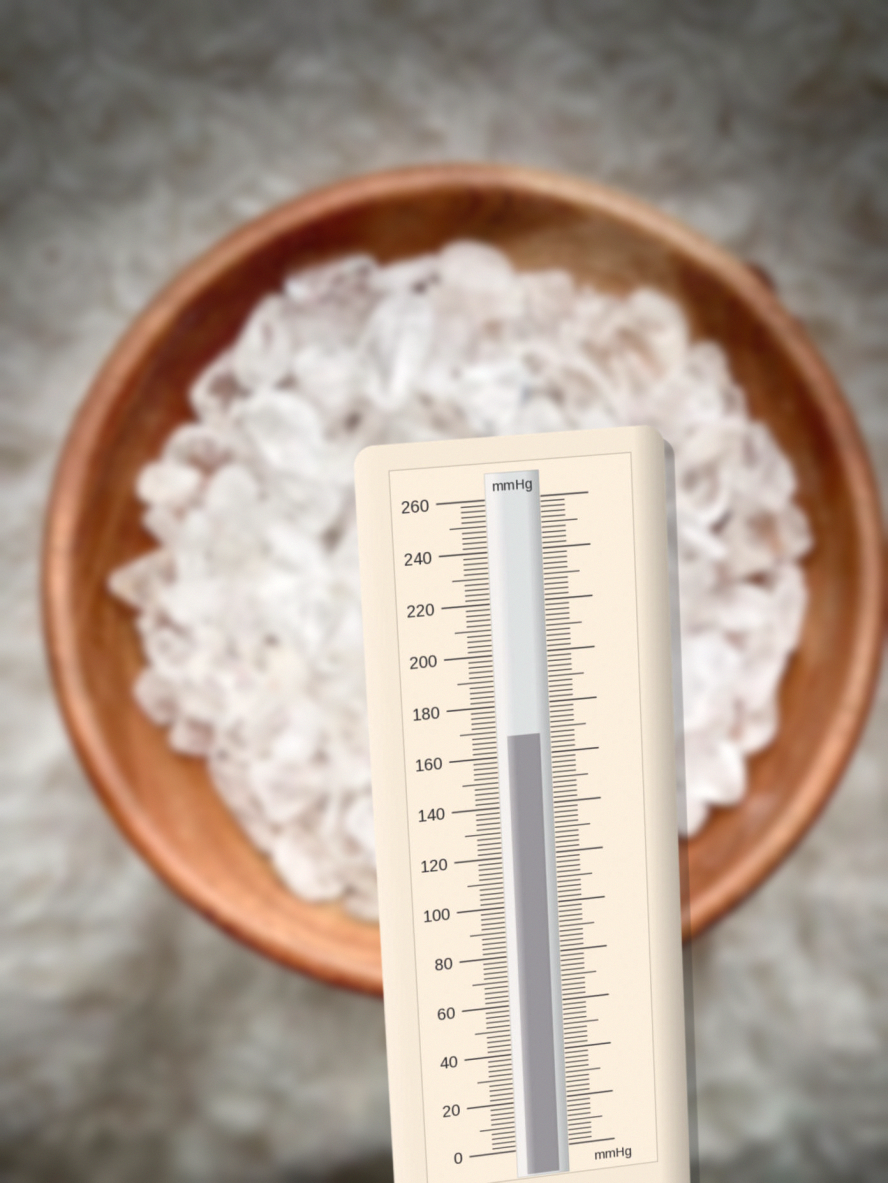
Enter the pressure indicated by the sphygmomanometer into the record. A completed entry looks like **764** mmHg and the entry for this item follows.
**168** mmHg
